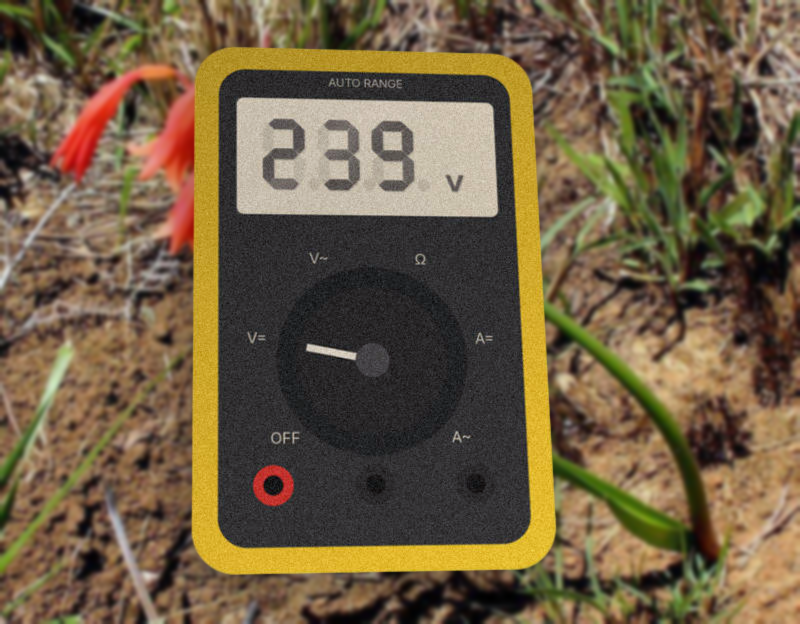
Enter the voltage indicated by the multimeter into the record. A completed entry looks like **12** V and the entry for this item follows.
**239** V
